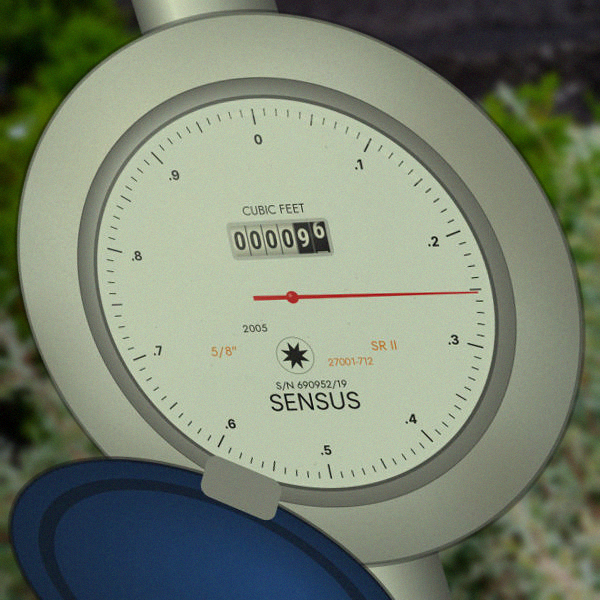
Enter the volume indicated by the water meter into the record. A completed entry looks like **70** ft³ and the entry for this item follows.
**96.25** ft³
